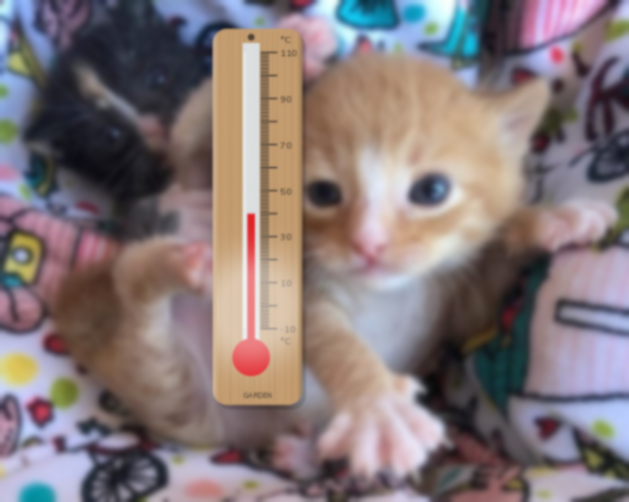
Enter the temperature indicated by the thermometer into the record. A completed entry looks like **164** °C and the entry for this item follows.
**40** °C
